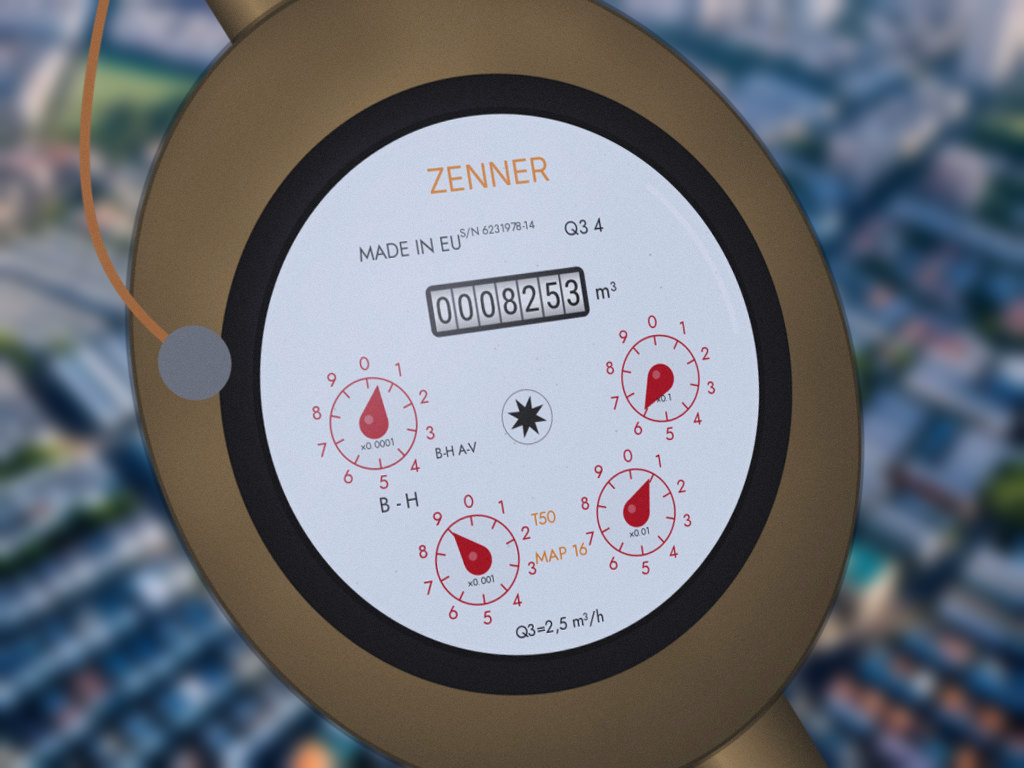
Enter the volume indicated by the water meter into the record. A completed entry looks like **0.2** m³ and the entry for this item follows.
**8253.6090** m³
